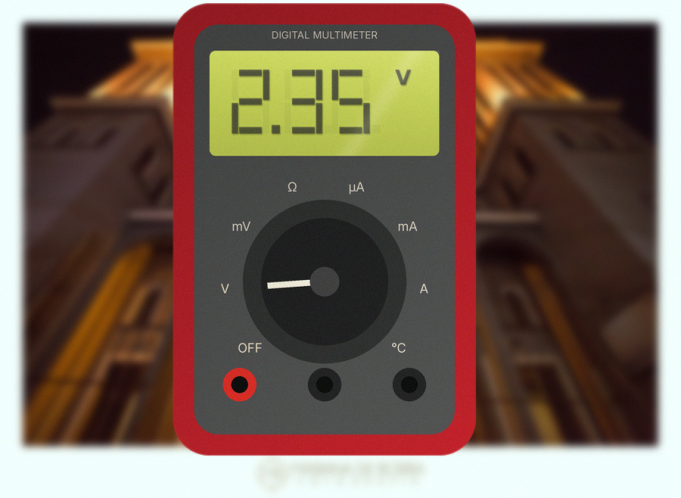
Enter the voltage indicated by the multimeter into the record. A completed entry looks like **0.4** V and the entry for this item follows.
**2.35** V
